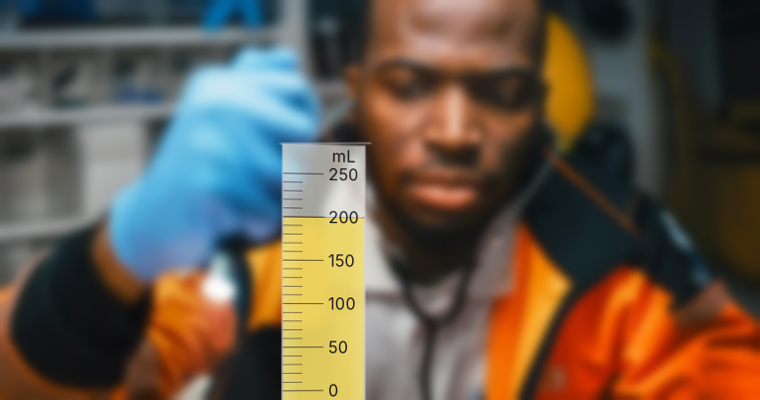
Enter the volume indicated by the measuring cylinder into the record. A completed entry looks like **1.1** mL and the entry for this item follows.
**200** mL
